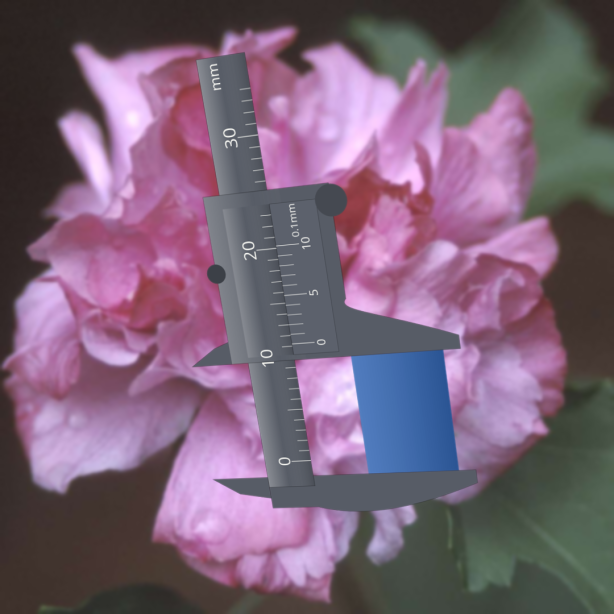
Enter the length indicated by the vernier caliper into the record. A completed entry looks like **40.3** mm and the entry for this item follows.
**11.2** mm
